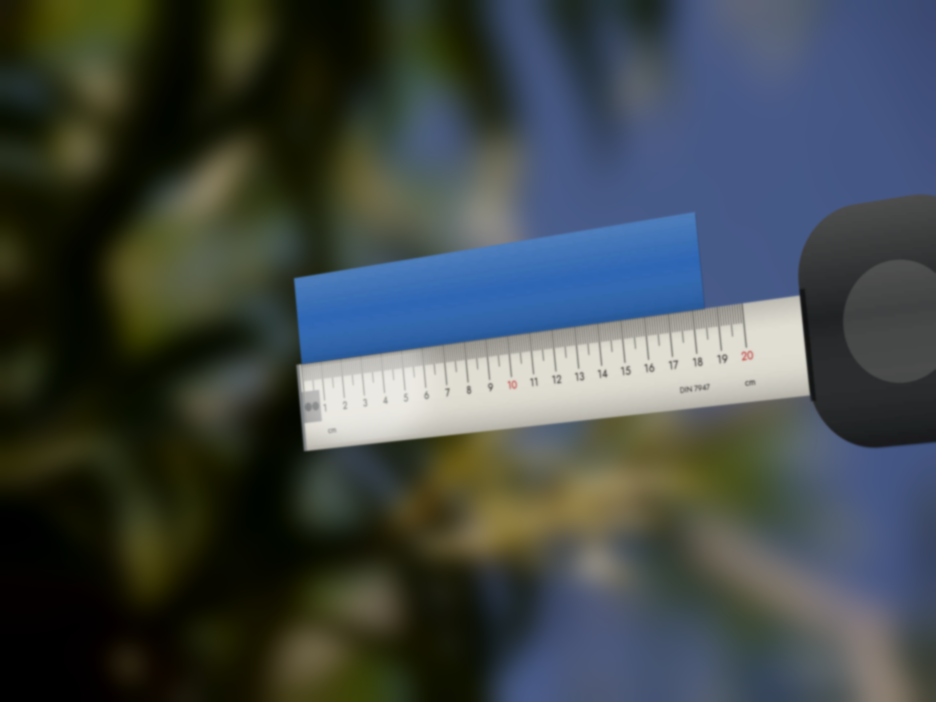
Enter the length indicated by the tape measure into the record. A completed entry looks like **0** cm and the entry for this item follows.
**18.5** cm
